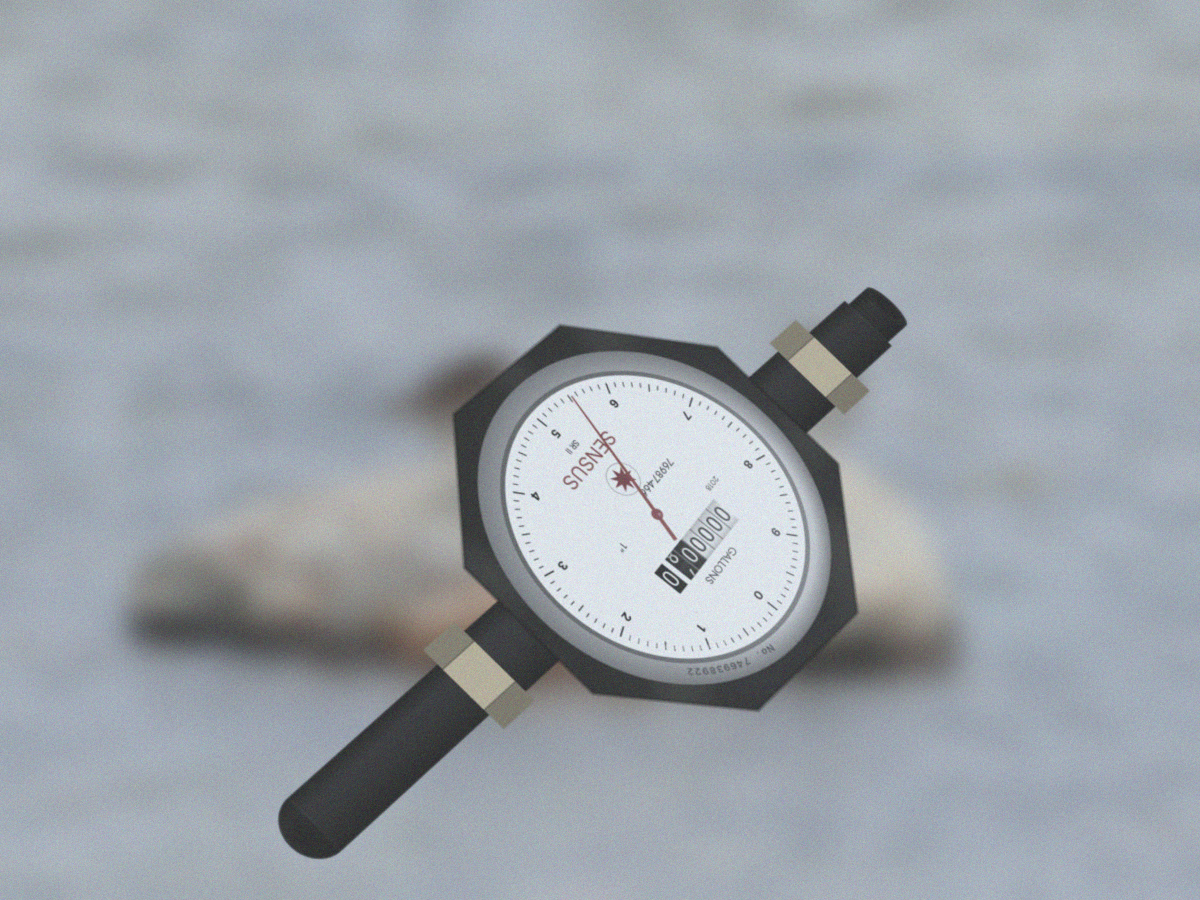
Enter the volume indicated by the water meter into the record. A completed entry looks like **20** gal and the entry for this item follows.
**75.5** gal
